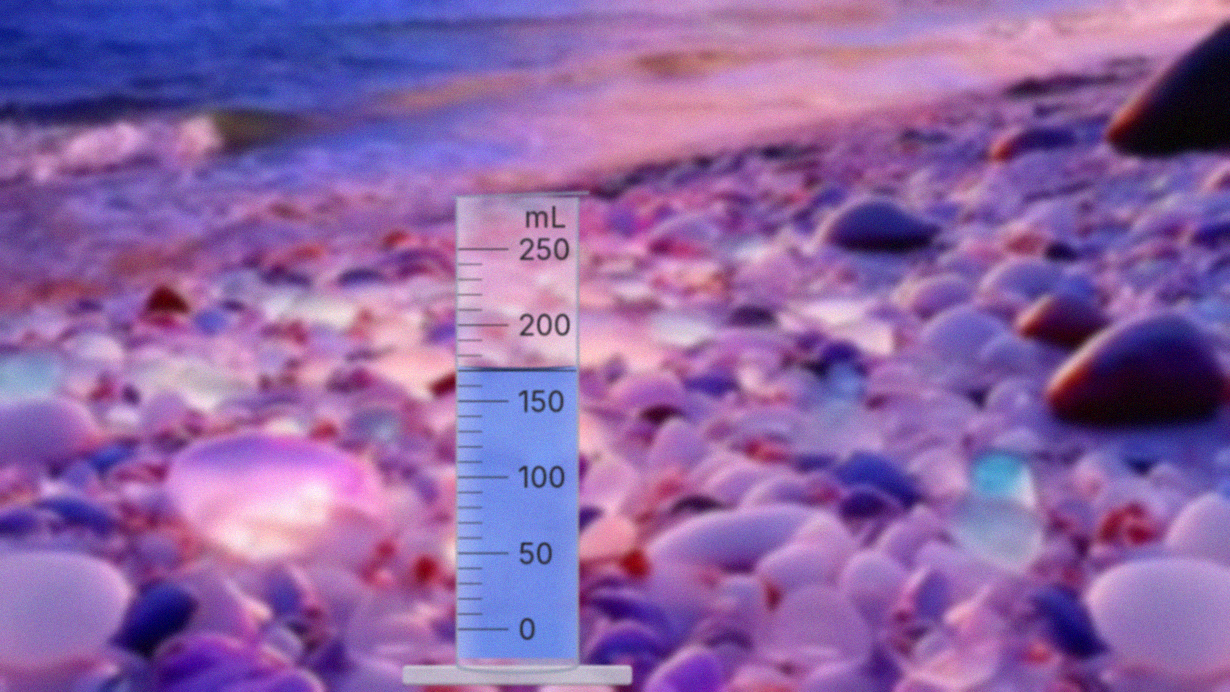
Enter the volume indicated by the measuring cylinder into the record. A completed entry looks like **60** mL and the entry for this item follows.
**170** mL
